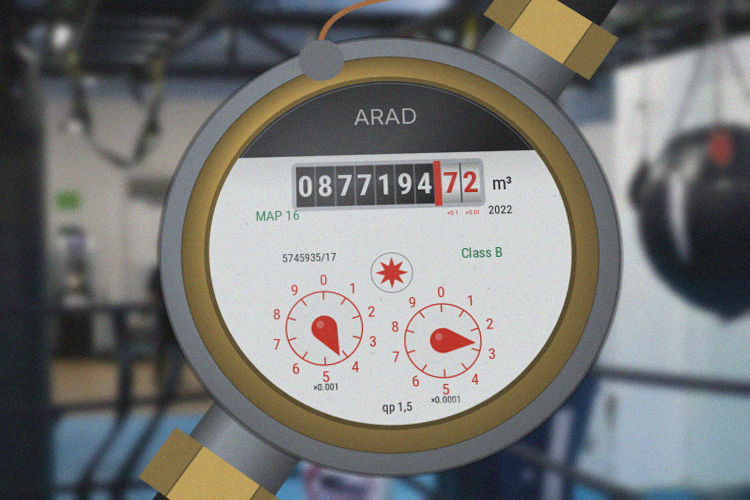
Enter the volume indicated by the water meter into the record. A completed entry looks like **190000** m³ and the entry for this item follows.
**877194.7242** m³
